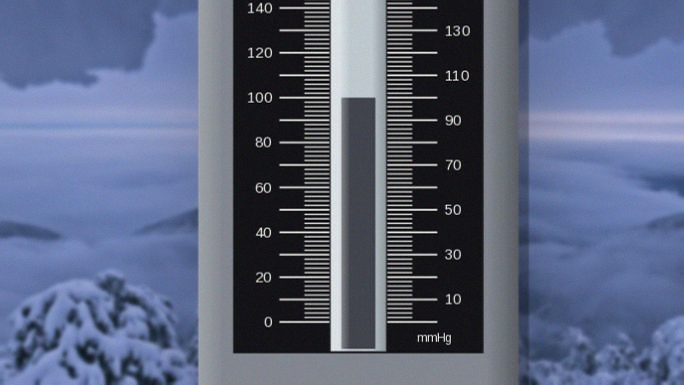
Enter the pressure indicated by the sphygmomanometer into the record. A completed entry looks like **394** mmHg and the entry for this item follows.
**100** mmHg
